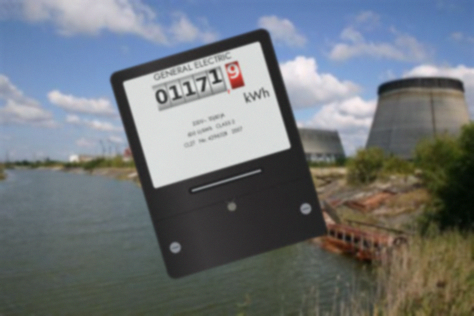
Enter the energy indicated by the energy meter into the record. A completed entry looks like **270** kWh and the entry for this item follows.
**1171.9** kWh
